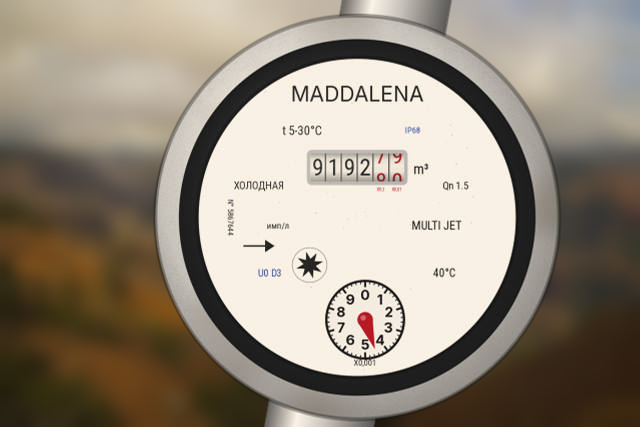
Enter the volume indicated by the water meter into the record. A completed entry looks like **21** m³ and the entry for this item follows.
**9192.794** m³
